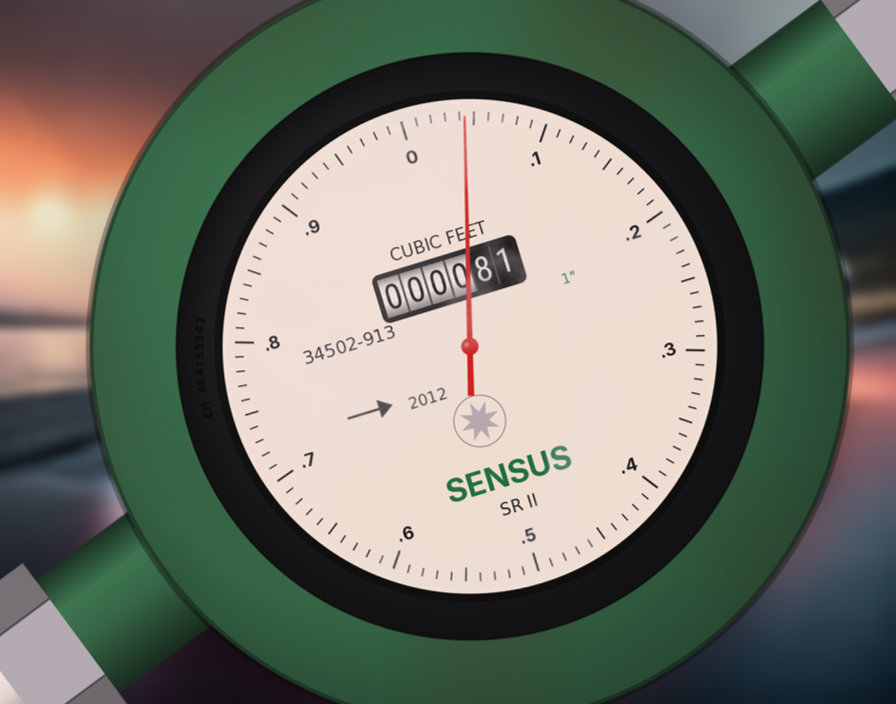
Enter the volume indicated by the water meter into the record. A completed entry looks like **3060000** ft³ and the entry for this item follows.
**81.04** ft³
